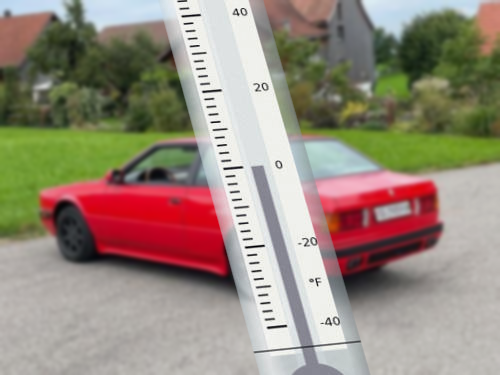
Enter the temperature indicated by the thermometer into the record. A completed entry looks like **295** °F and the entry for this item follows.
**0** °F
